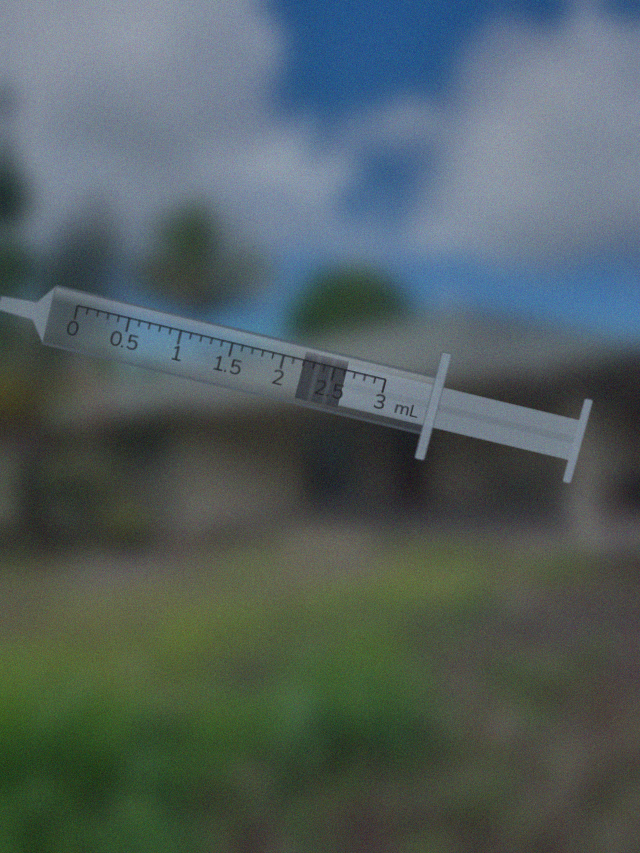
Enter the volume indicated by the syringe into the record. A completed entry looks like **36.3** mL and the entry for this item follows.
**2.2** mL
